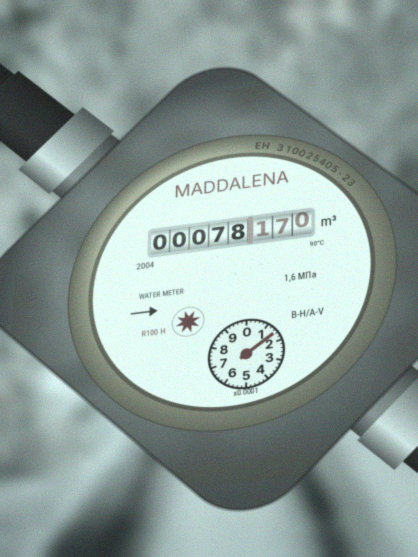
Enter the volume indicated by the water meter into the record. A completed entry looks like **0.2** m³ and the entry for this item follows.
**78.1701** m³
